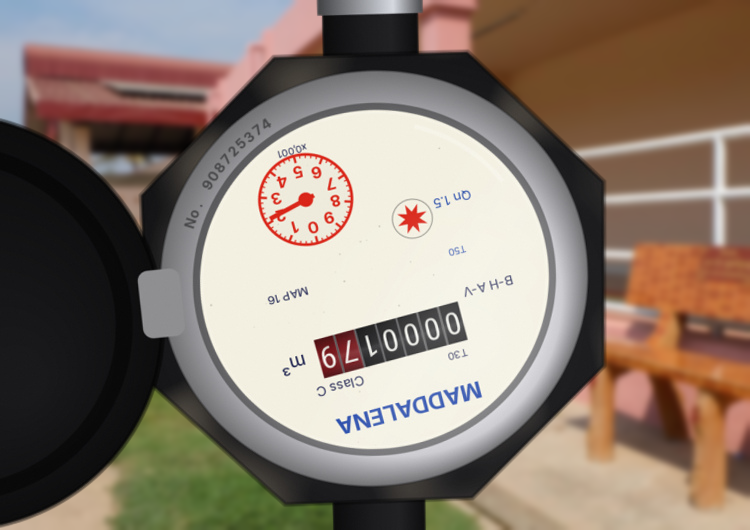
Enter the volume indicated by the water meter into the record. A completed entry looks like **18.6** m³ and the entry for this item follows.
**1.792** m³
